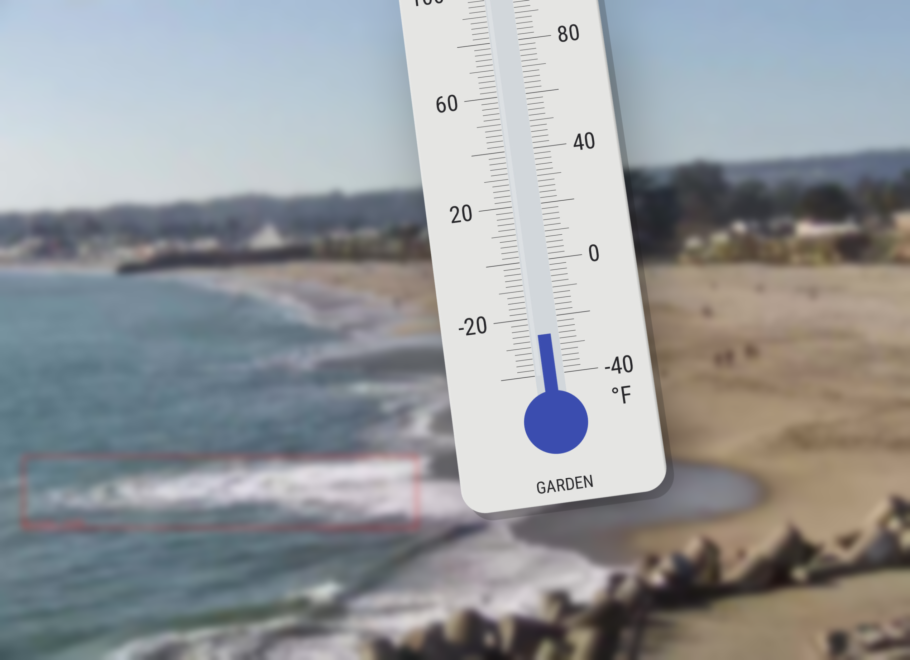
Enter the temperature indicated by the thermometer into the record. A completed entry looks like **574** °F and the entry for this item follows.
**-26** °F
